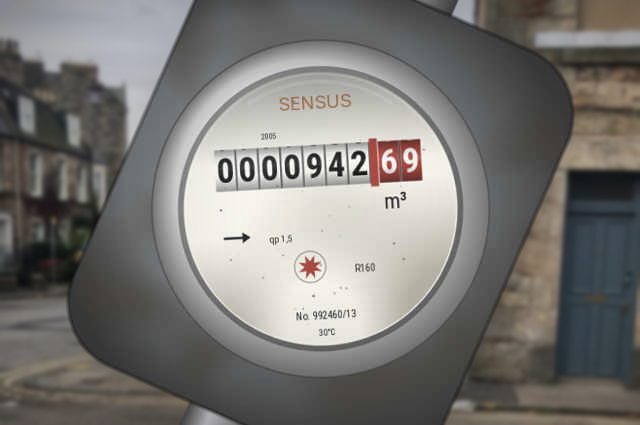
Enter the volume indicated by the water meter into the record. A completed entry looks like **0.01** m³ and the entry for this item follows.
**942.69** m³
